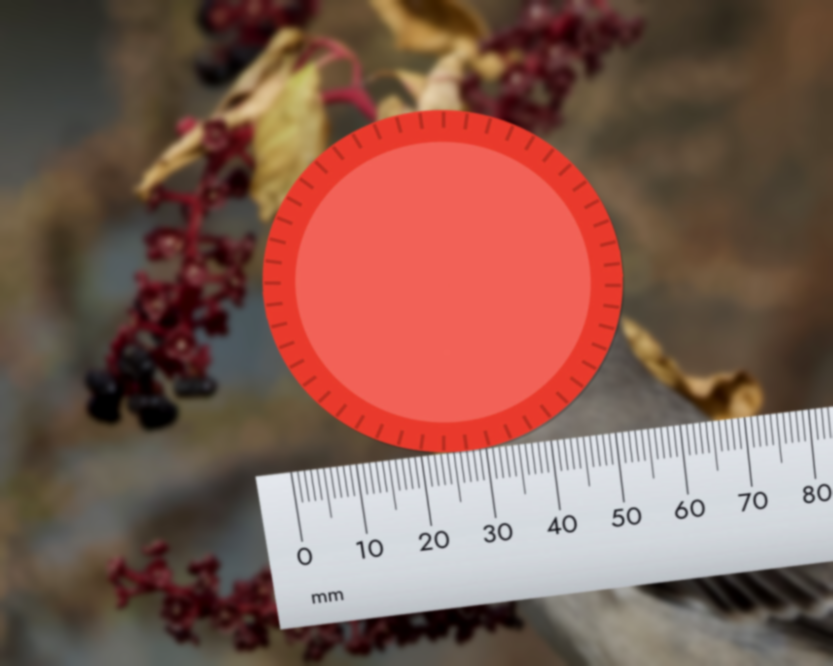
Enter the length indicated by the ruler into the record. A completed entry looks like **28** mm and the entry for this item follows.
**54** mm
